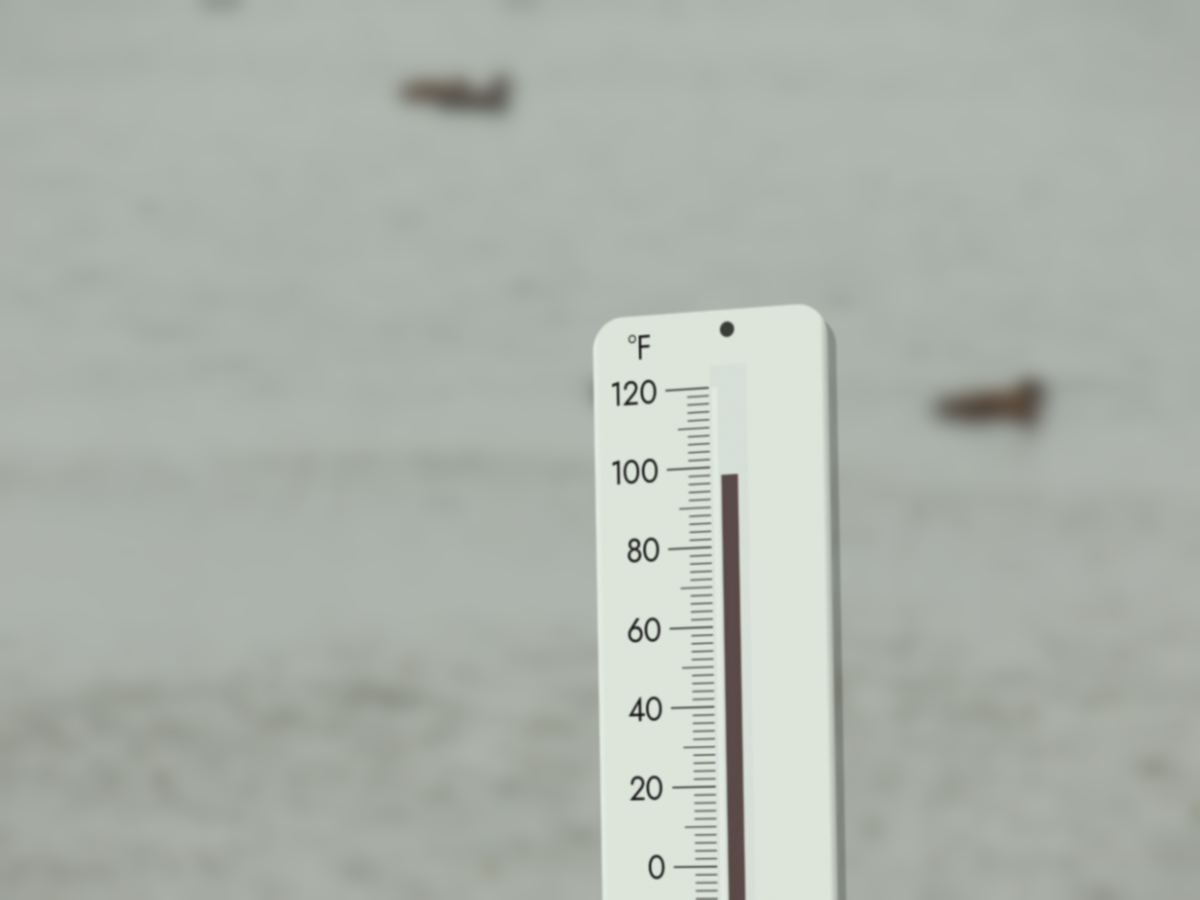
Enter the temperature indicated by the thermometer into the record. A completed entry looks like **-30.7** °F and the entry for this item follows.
**98** °F
